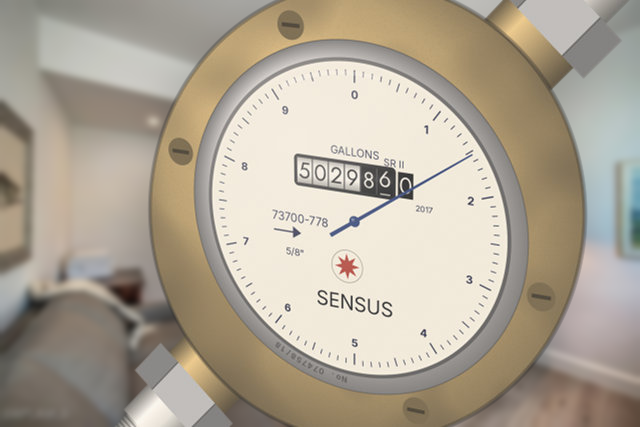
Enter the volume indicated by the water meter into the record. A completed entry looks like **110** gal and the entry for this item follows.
**5029861.5** gal
